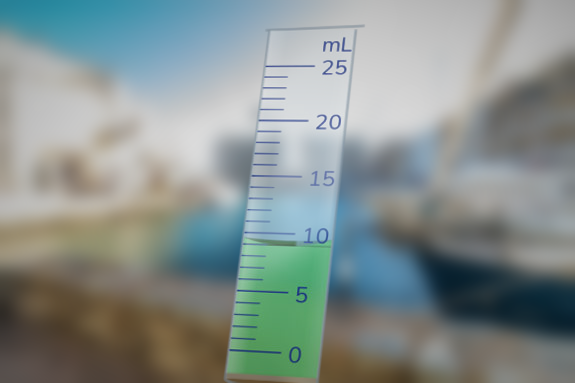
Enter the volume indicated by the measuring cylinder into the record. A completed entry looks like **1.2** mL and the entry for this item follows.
**9** mL
